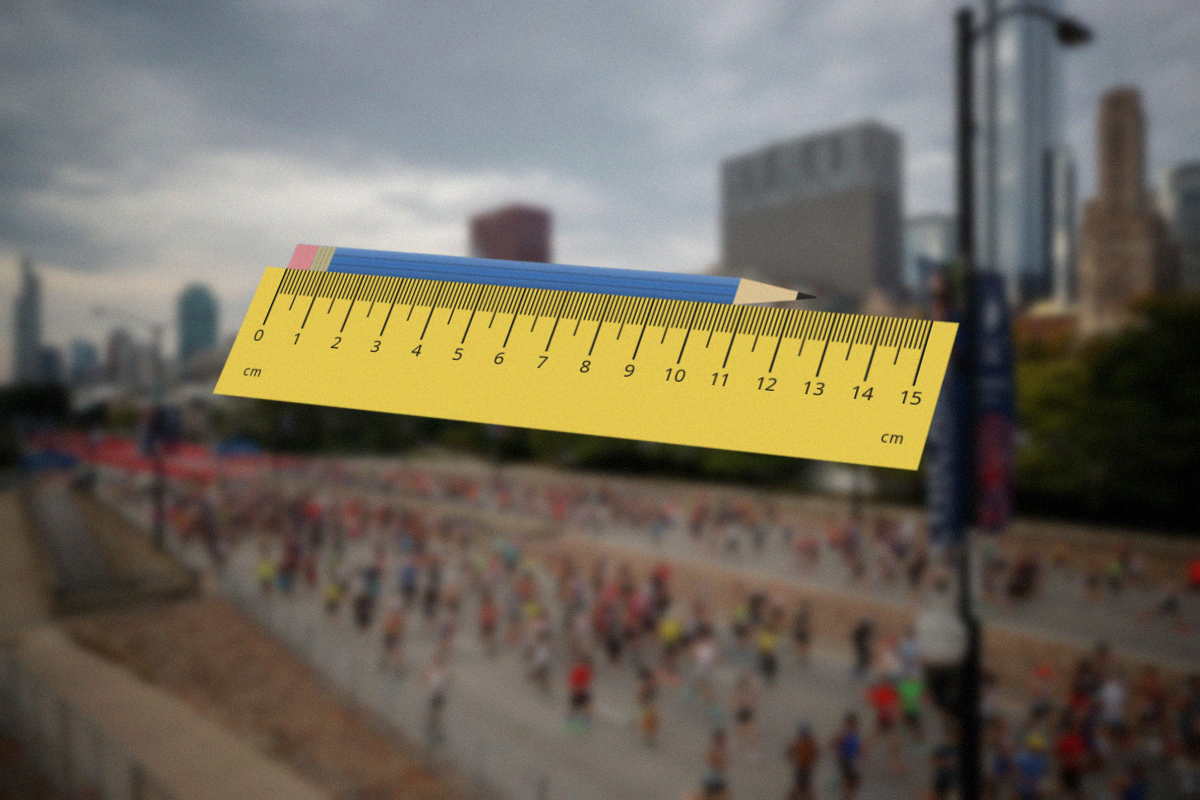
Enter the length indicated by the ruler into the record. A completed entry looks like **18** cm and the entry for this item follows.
**12.5** cm
